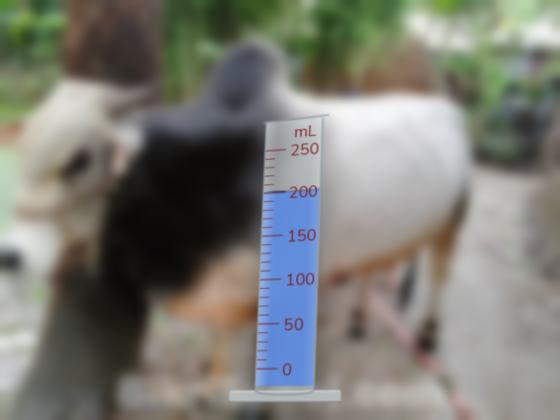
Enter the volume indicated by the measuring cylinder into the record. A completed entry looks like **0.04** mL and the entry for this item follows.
**200** mL
